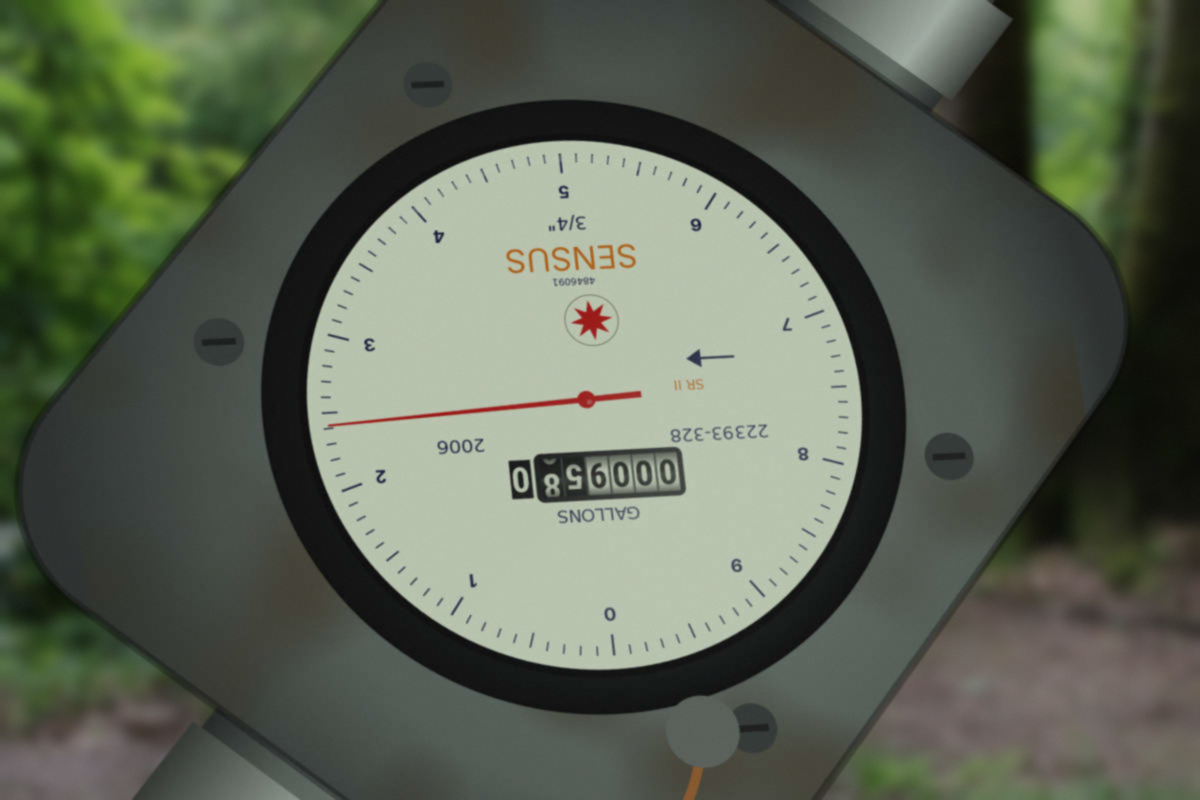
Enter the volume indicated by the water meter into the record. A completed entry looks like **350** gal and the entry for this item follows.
**9582.4** gal
